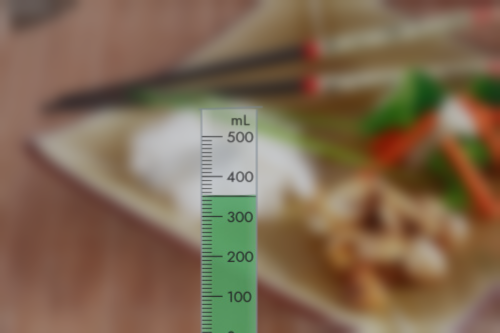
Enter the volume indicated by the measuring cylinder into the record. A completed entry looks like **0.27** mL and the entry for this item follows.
**350** mL
